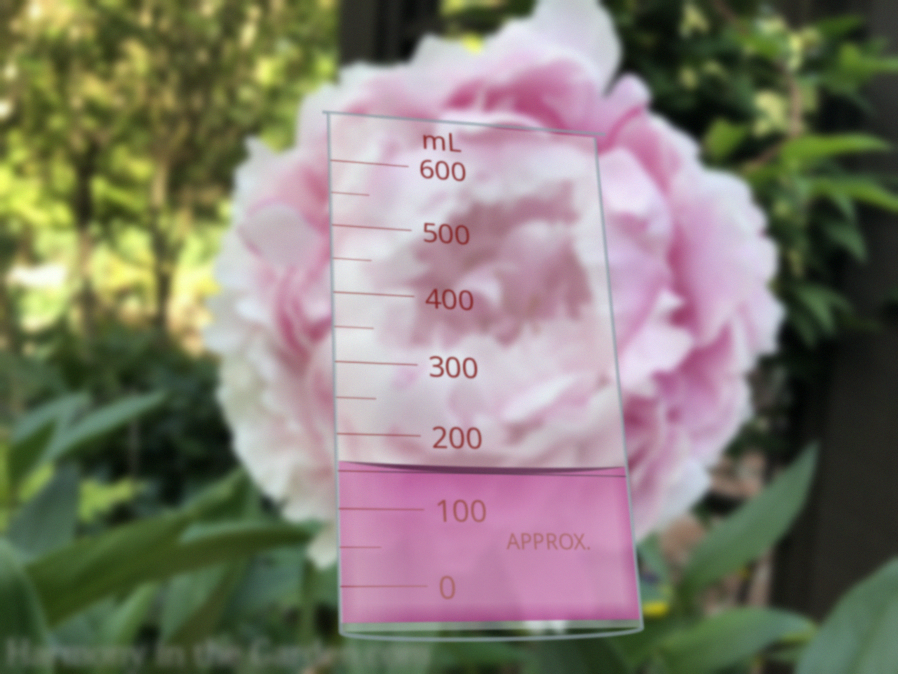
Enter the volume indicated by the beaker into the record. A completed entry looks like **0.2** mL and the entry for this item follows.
**150** mL
